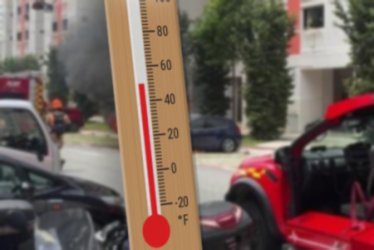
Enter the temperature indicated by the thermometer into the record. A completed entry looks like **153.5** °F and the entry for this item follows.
**50** °F
